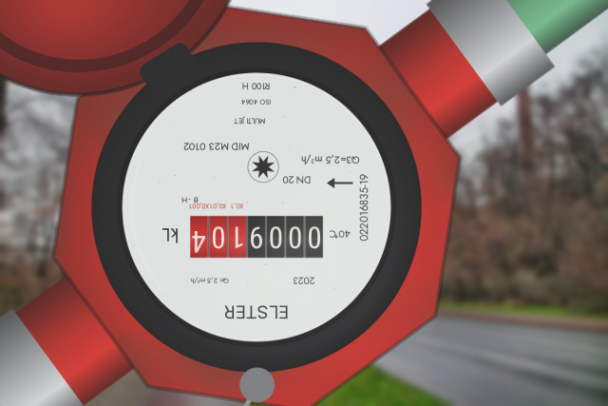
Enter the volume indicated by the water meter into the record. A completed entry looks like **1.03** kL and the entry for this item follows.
**9.104** kL
